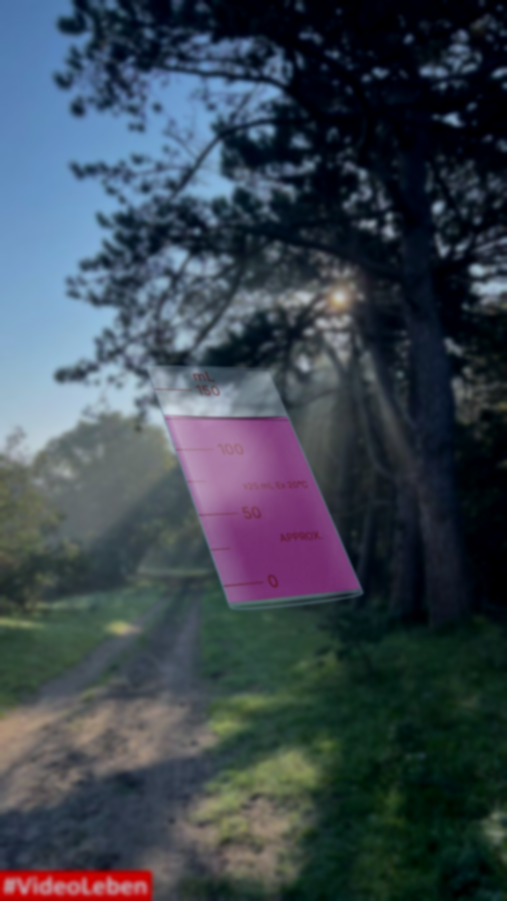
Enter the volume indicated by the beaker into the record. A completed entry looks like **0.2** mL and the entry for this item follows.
**125** mL
